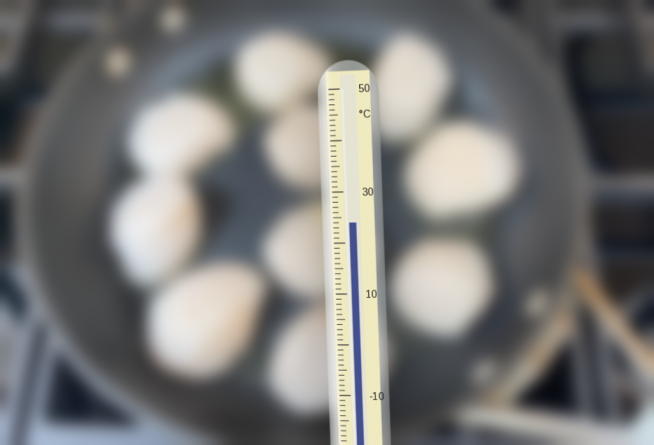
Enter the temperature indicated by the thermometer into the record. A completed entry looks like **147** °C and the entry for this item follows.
**24** °C
